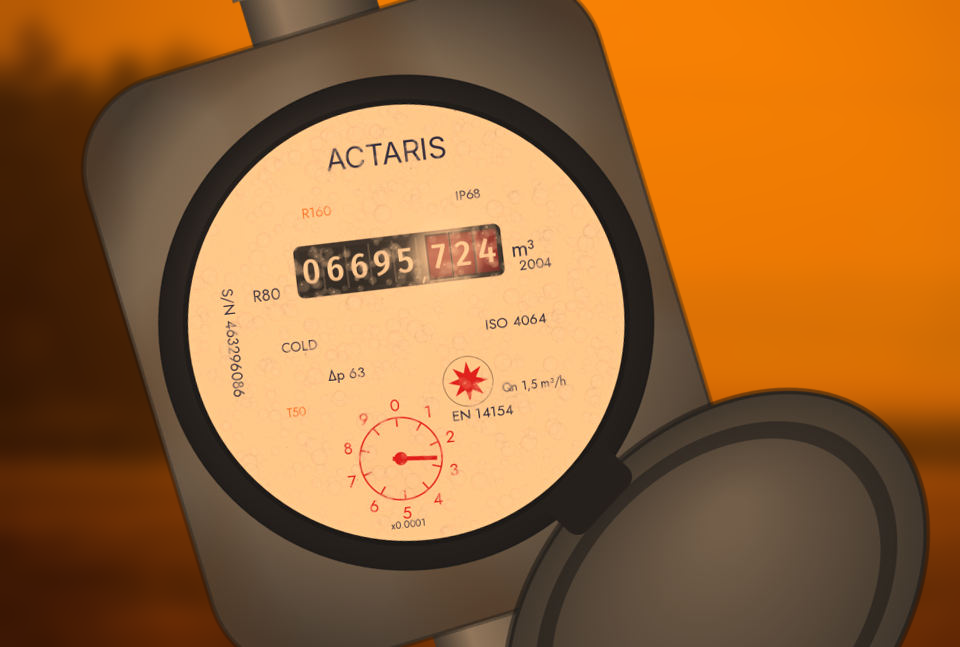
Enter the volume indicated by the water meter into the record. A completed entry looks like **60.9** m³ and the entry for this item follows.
**6695.7242** m³
